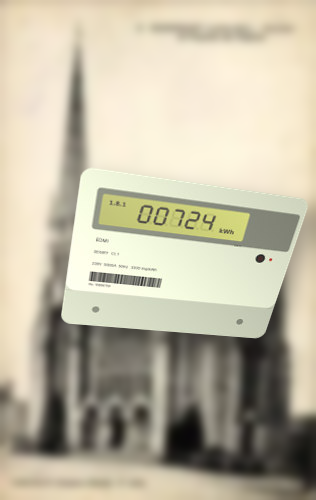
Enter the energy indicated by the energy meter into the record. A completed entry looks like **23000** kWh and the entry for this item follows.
**724** kWh
